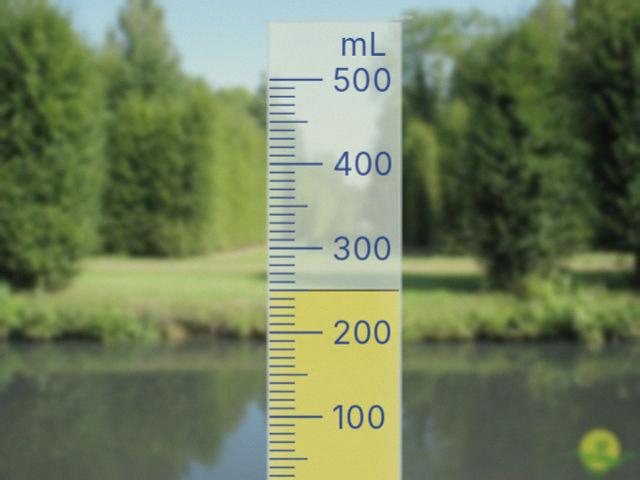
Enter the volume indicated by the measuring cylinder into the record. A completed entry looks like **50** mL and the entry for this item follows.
**250** mL
